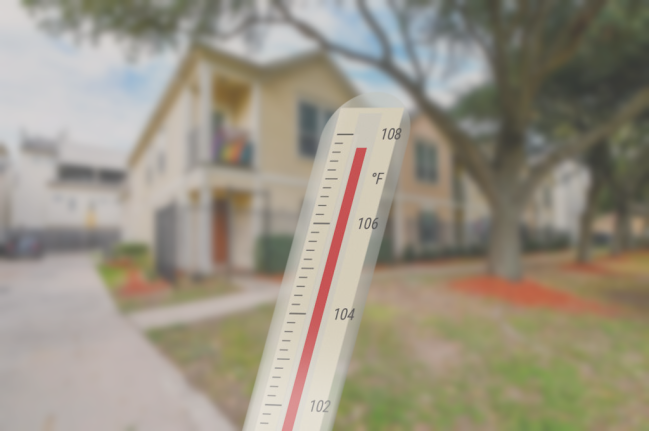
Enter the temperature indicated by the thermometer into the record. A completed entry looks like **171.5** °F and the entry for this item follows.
**107.7** °F
